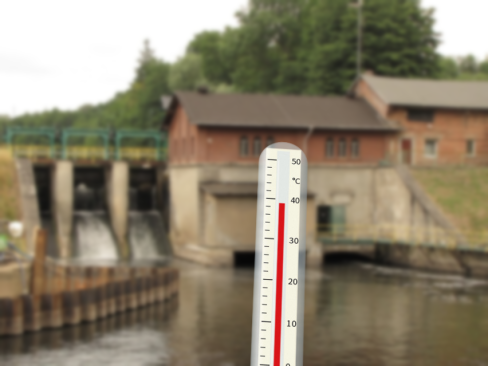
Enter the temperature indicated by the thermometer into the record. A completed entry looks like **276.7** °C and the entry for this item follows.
**39** °C
